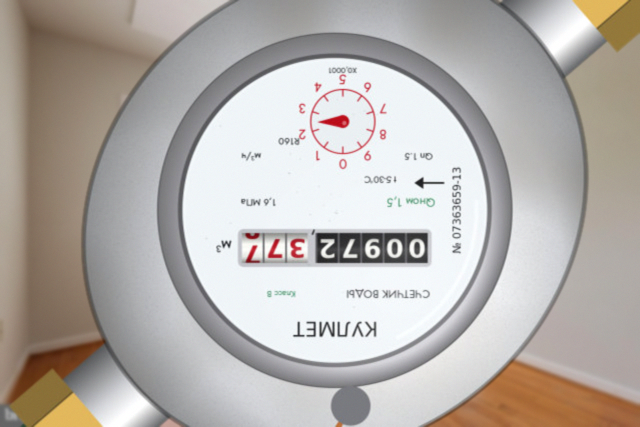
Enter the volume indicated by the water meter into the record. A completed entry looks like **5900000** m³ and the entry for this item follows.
**972.3772** m³
